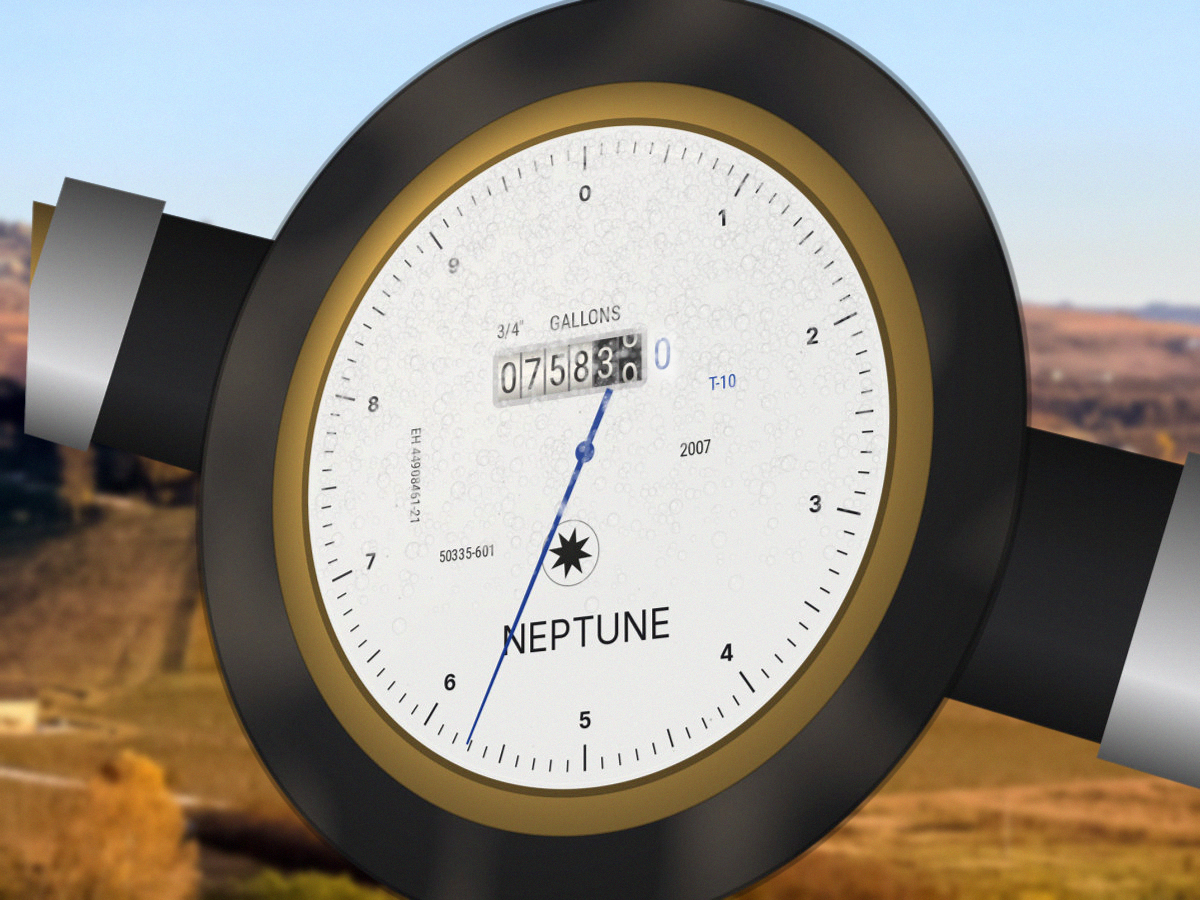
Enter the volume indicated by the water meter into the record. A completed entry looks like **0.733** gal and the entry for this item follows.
**758385.7** gal
